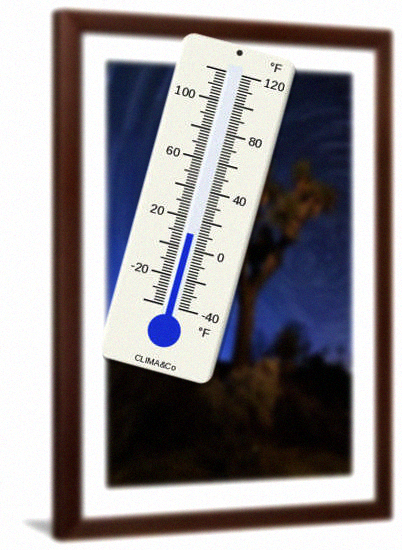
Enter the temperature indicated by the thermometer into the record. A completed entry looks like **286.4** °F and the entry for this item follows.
**10** °F
